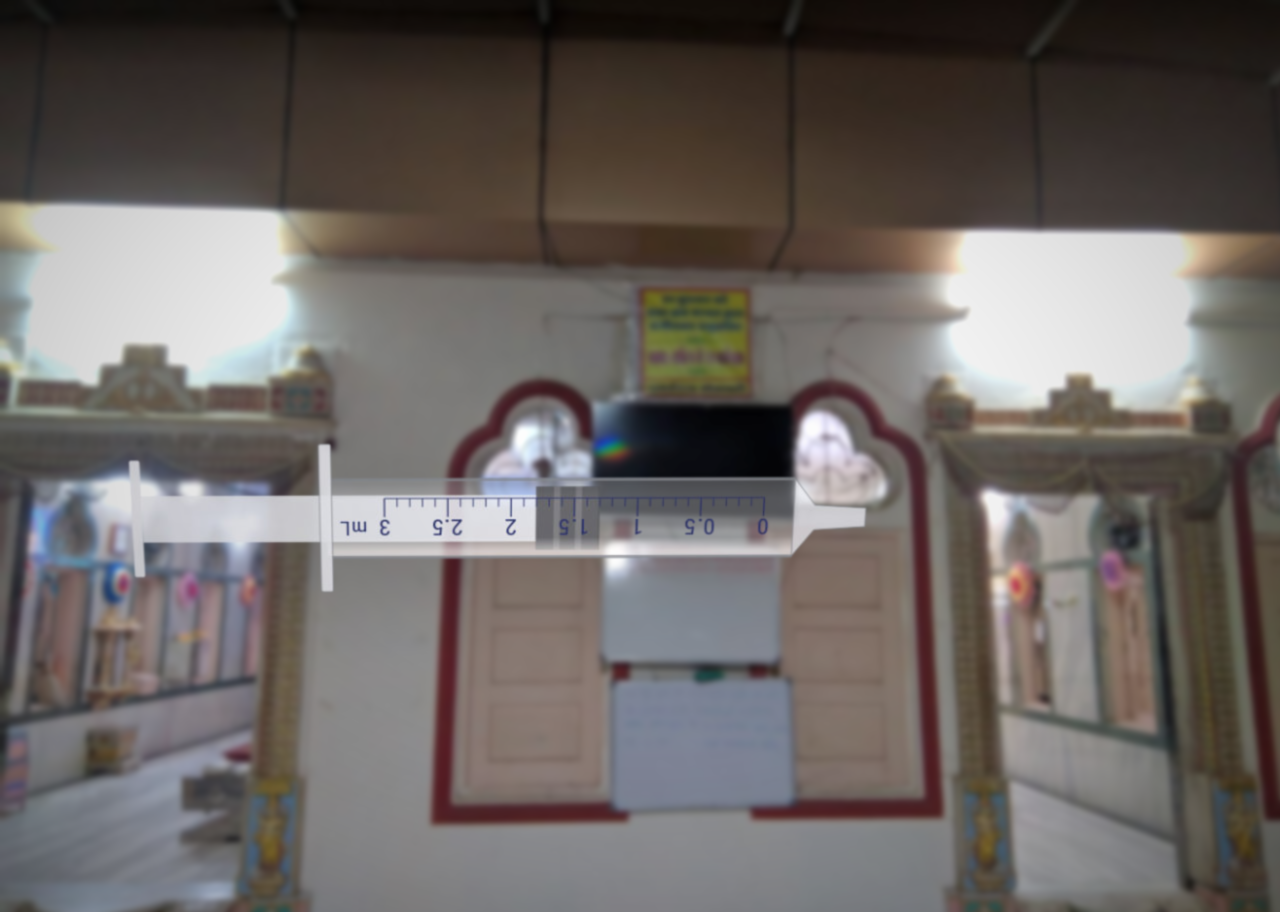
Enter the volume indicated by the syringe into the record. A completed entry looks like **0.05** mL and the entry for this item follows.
**1.3** mL
